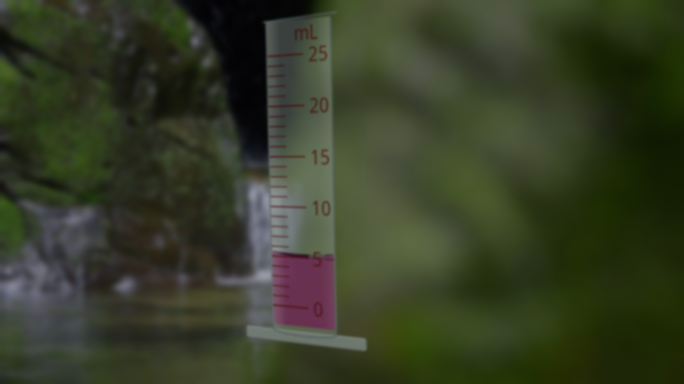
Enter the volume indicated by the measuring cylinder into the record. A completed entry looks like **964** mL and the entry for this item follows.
**5** mL
